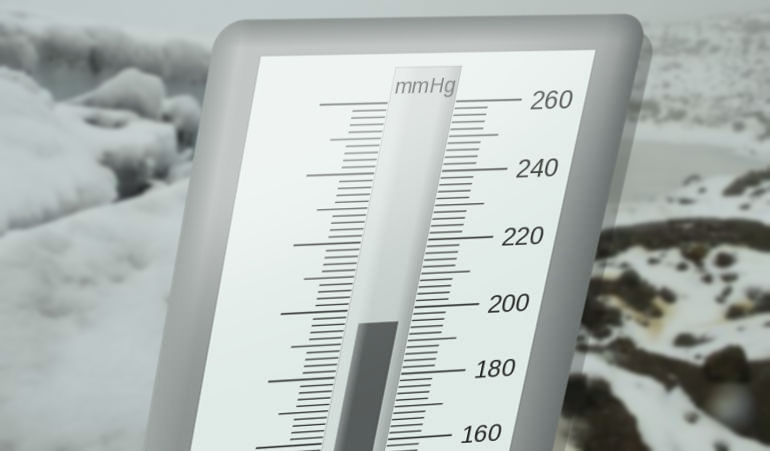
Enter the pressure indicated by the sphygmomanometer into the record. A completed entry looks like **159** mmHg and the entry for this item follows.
**196** mmHg
